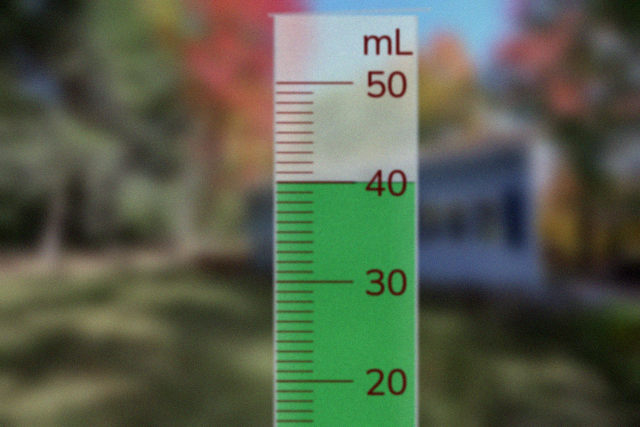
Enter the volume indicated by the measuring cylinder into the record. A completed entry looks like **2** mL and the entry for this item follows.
**40** mL
